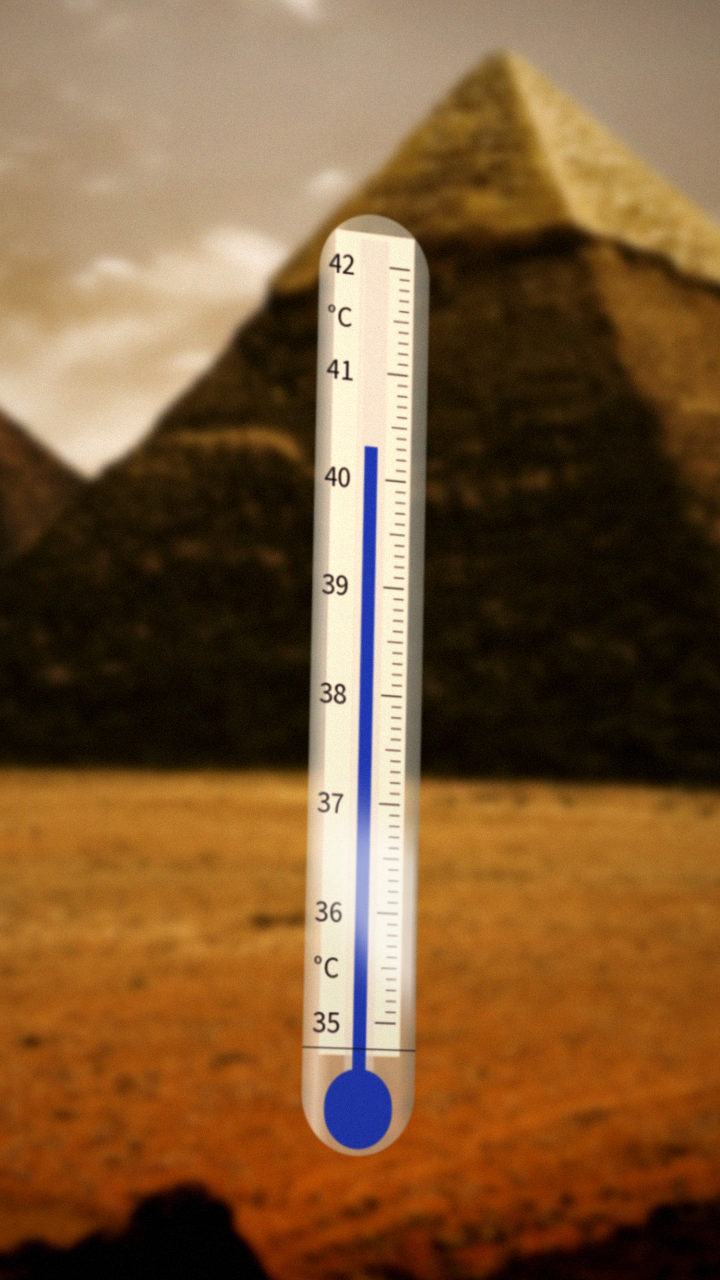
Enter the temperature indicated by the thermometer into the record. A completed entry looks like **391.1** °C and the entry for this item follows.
**40.3** °C
